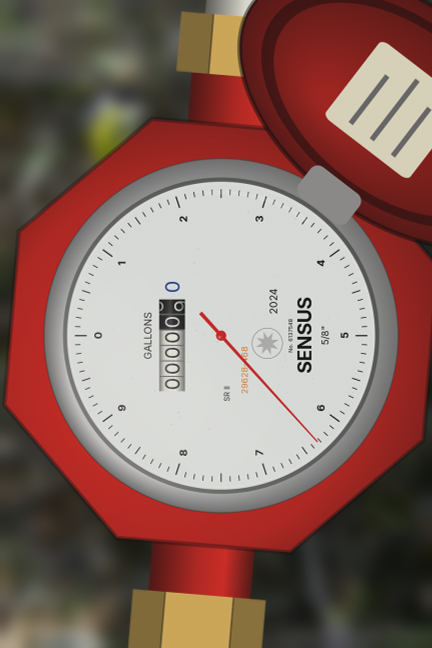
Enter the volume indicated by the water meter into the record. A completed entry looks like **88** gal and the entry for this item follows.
**86.3** gal
